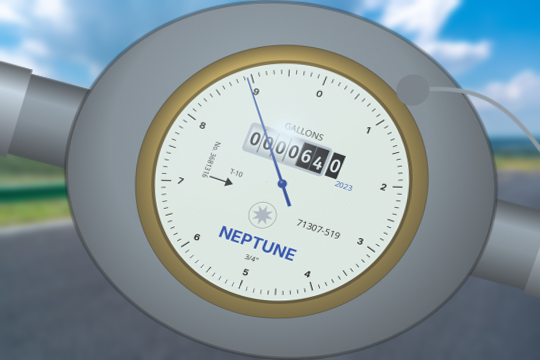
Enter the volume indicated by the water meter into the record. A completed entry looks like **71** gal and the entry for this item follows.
**638.9** gal
